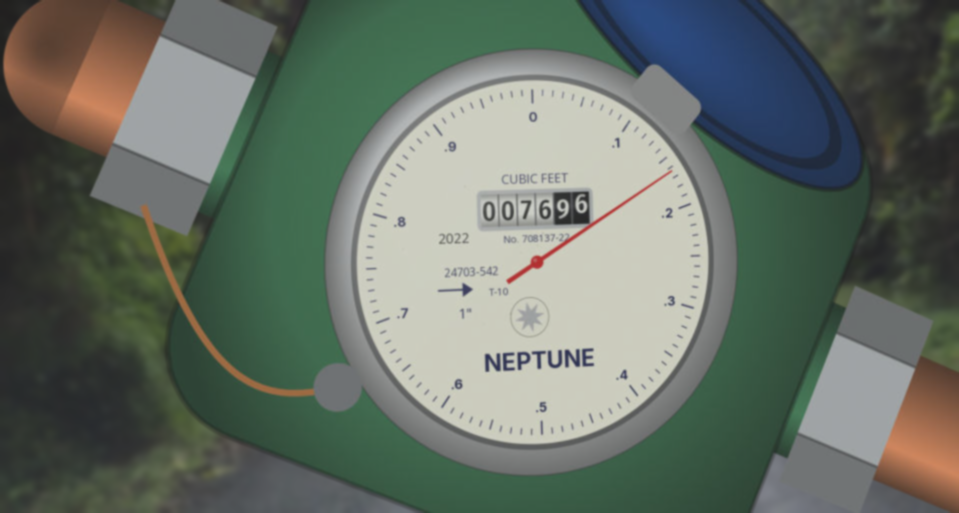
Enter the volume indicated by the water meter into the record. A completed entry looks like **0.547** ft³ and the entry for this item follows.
**7696.16** ft³
